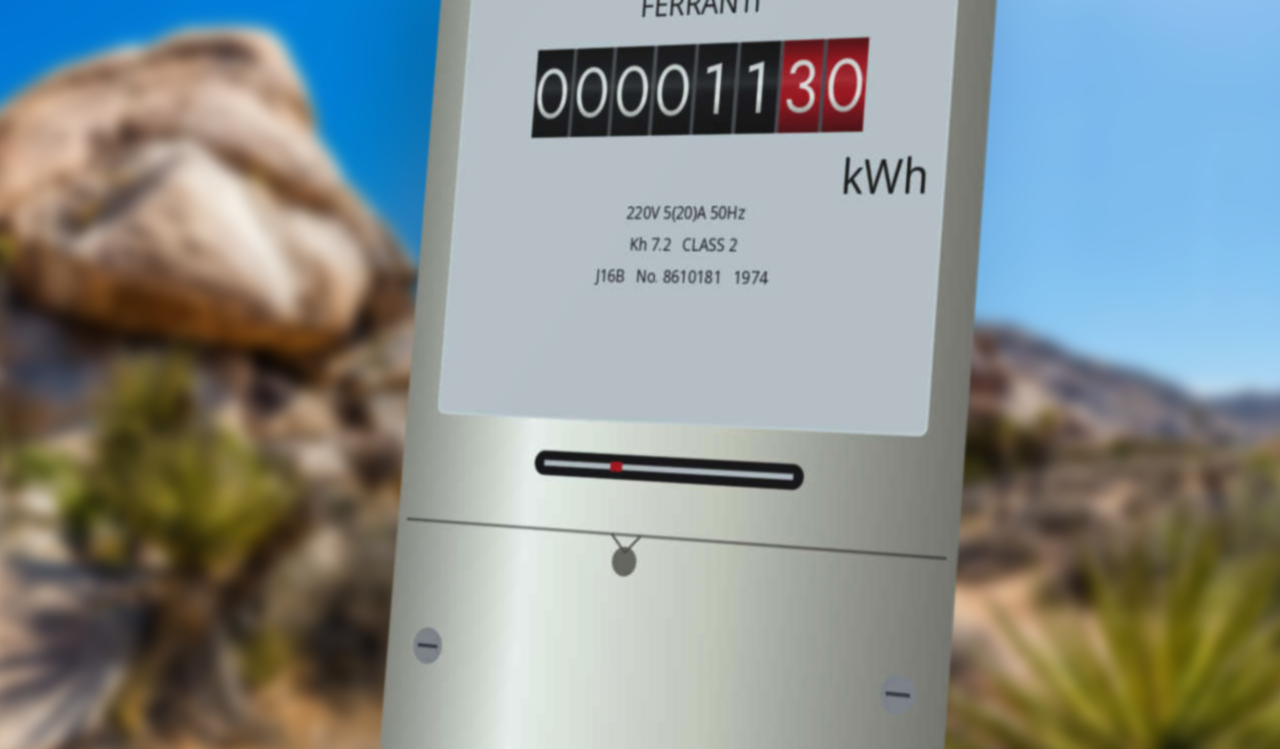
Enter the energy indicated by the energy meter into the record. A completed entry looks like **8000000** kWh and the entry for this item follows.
**11.30** kWh
